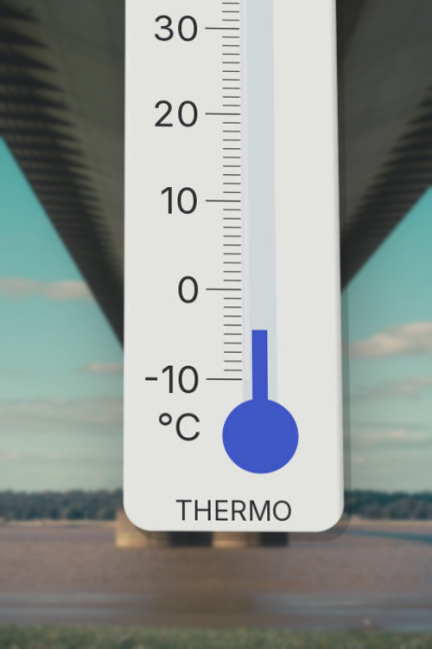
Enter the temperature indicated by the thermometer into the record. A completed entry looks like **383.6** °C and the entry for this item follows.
**-4.5** °C
